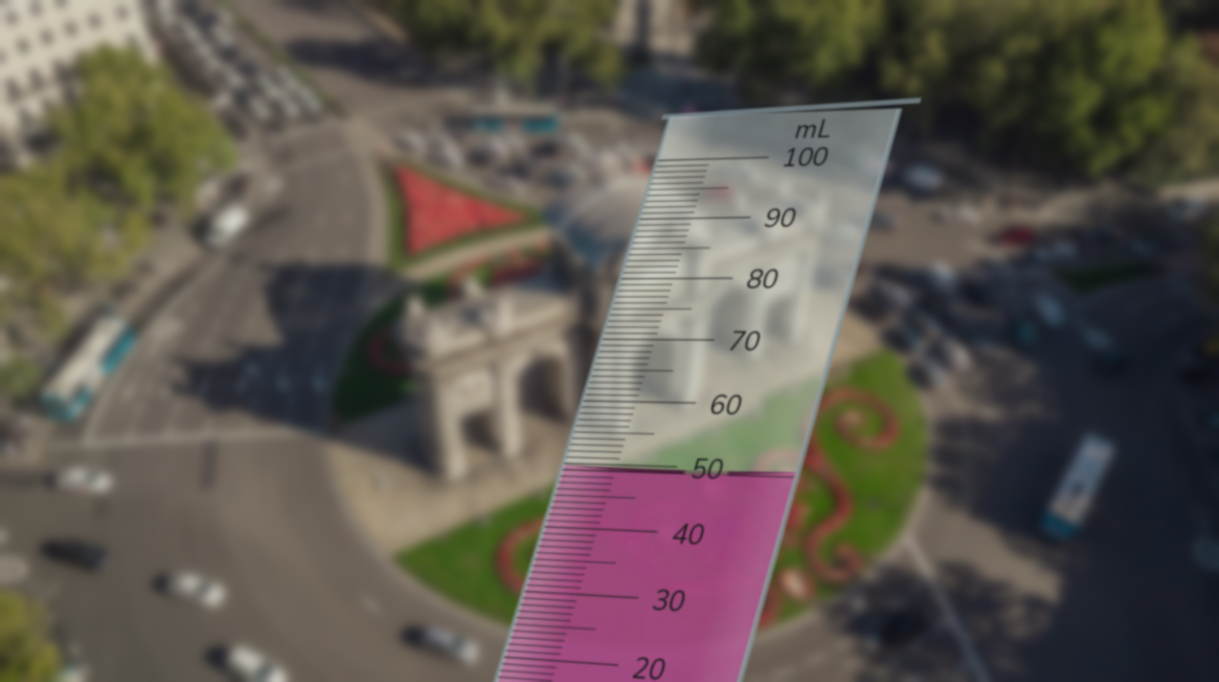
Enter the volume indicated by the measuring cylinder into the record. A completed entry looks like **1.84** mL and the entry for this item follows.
**49** mL
